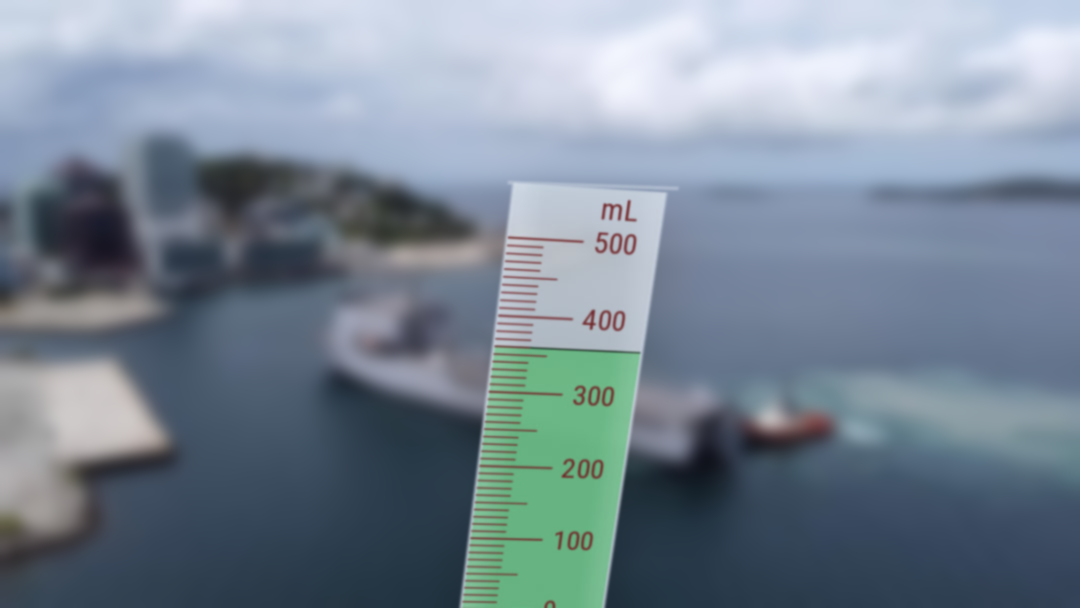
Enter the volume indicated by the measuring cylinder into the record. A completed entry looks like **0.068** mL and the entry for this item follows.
**360** mL
